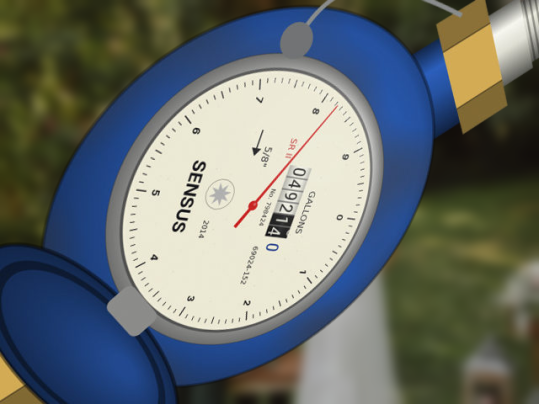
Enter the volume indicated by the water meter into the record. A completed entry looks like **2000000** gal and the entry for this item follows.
**492138.2** gal
